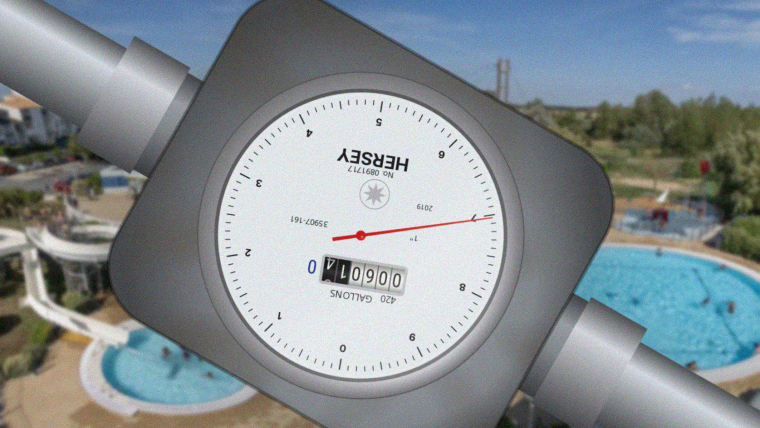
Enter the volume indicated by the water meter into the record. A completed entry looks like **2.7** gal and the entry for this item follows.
**60137.0** gal
